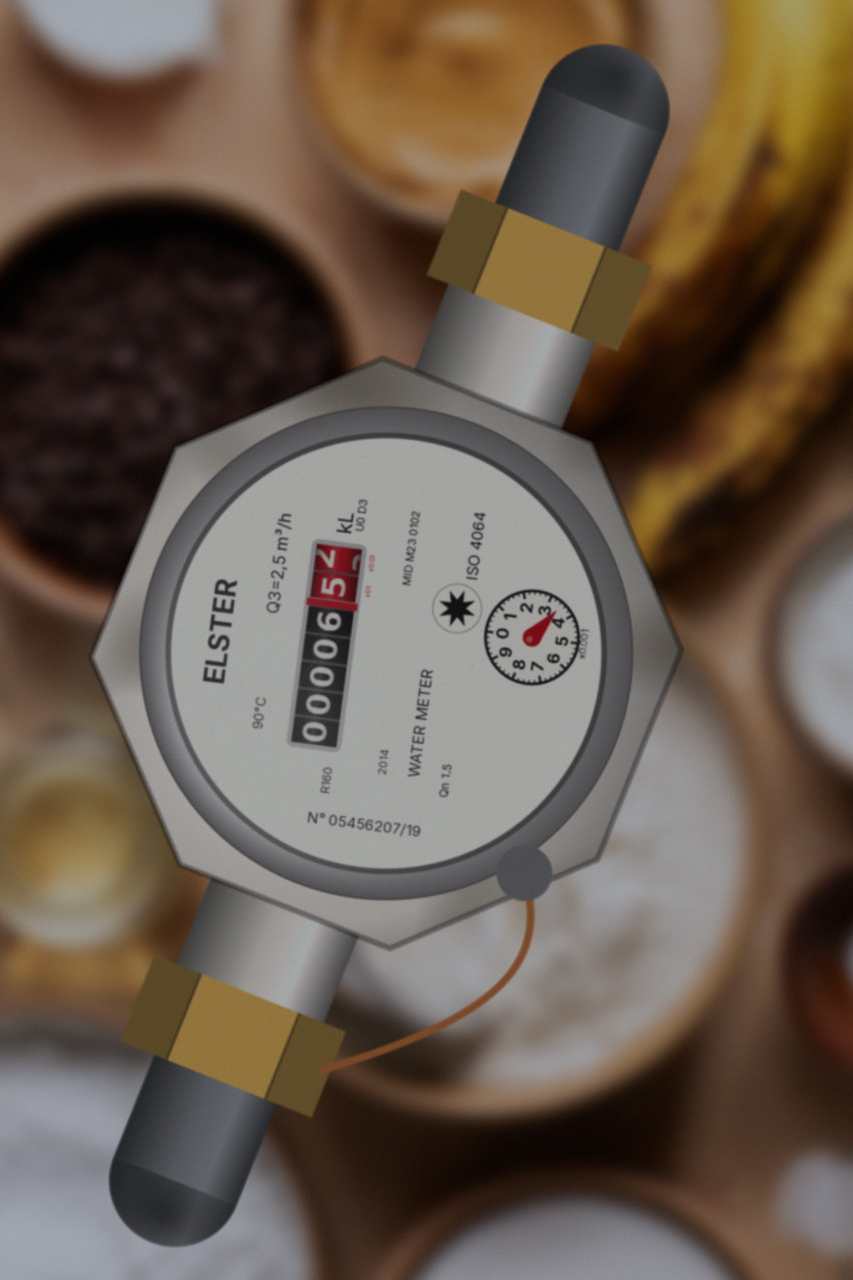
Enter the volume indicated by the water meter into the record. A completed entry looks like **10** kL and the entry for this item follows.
**6.523** kL
